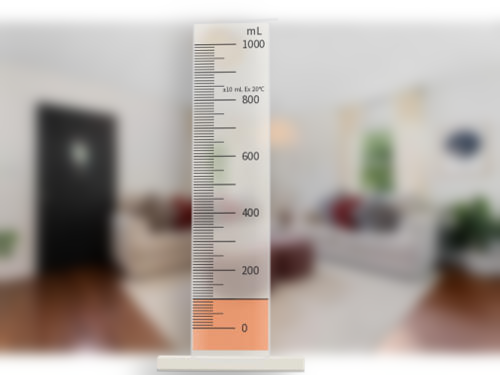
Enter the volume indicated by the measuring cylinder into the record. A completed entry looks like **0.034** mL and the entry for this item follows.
**100** mL
